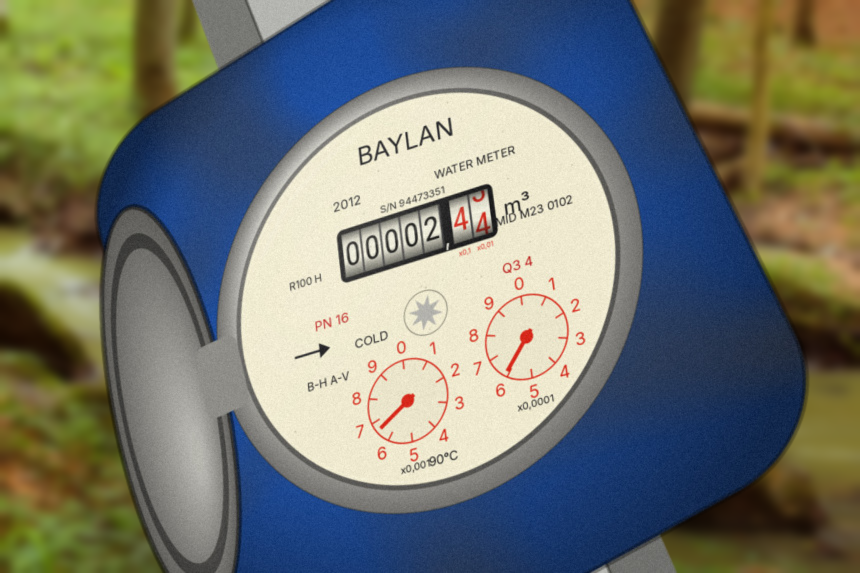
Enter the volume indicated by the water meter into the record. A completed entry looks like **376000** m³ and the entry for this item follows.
**2.4366** m³
